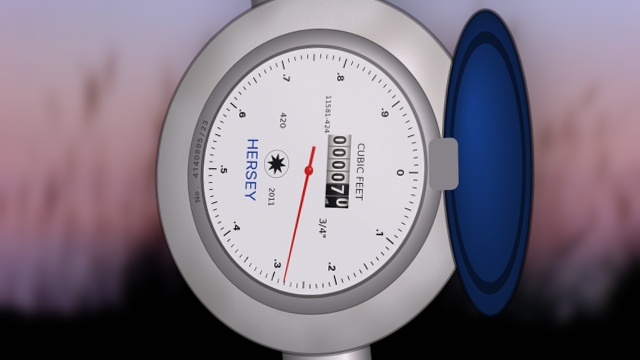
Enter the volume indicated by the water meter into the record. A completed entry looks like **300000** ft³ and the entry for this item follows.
**70.28** ft³
